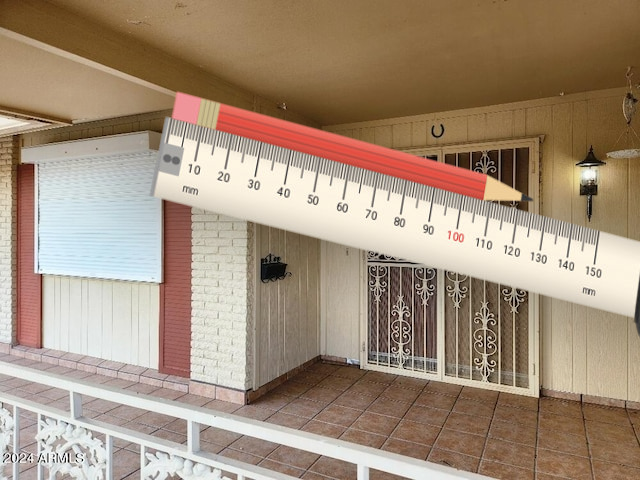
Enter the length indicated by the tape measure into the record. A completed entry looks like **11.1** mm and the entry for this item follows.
**125** mm
